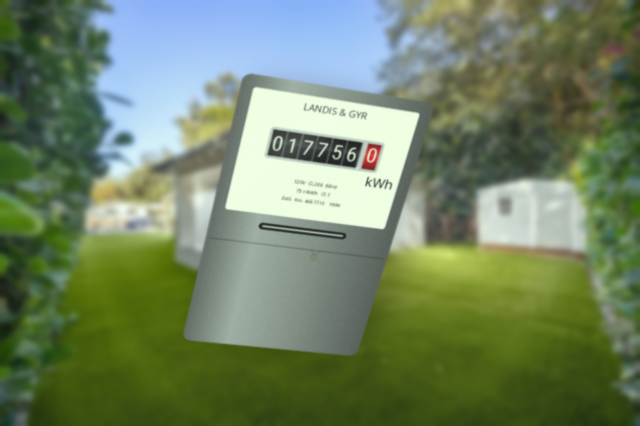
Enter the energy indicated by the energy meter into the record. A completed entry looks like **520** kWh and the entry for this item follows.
**17756.0** kWh
